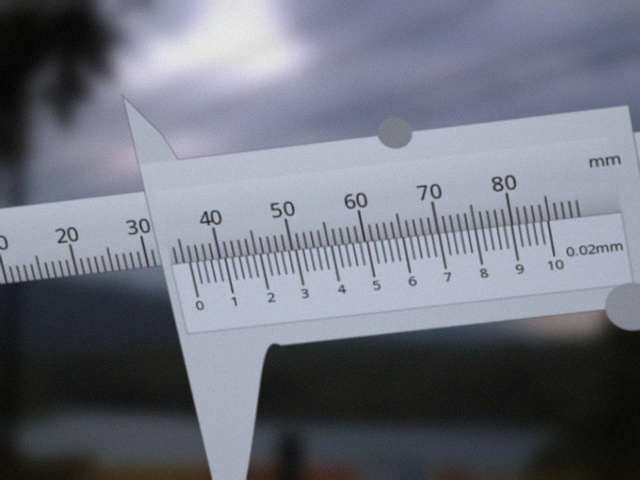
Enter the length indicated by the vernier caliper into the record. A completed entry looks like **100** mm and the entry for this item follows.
**35.8** mm
